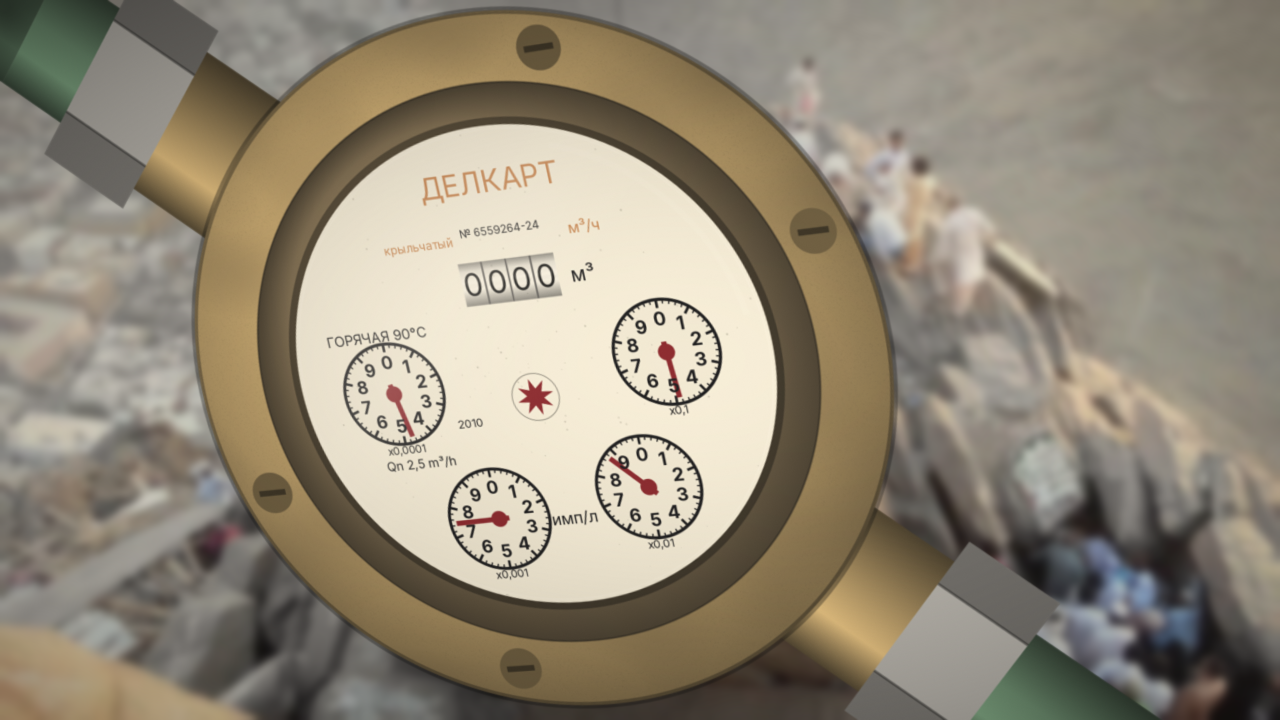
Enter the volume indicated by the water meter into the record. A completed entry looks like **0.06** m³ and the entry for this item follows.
**0.4874** m³
